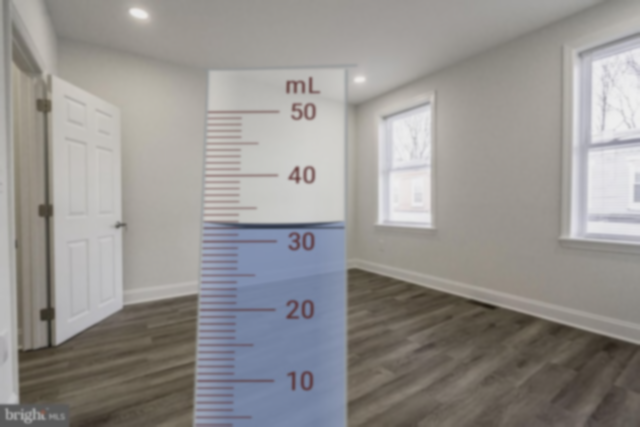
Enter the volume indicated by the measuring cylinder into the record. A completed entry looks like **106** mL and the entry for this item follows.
**32** mL
